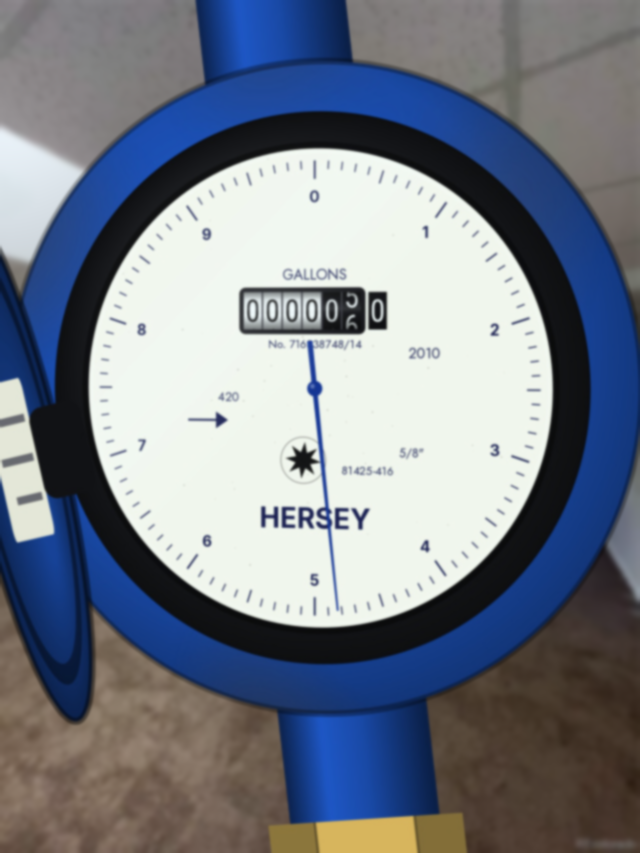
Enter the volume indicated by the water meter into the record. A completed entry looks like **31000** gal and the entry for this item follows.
**54.8** gal
